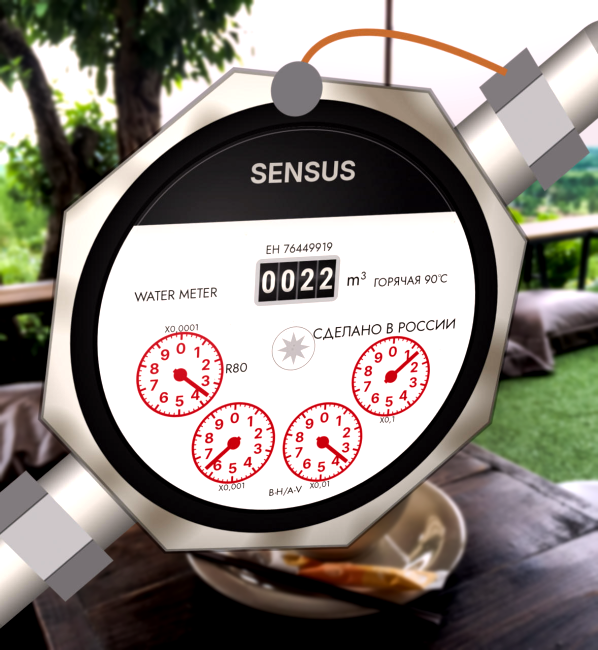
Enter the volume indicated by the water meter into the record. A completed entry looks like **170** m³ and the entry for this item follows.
**22.1363** m³
